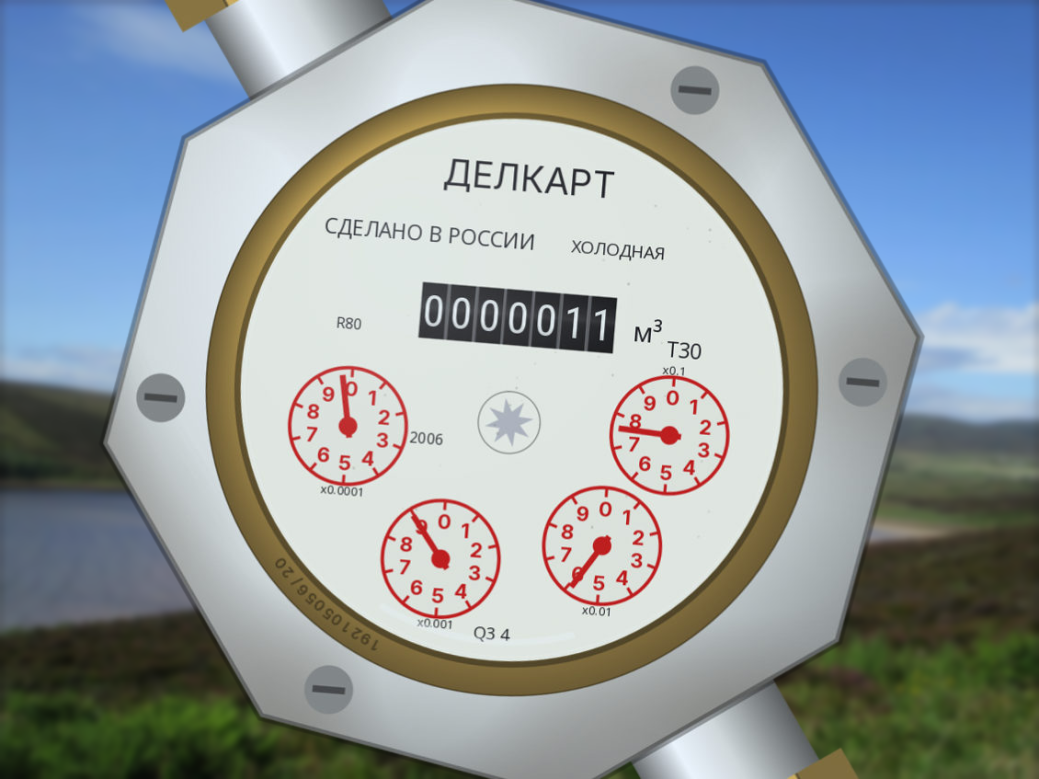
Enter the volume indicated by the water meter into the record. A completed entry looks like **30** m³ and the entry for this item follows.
**11.7589** m³
